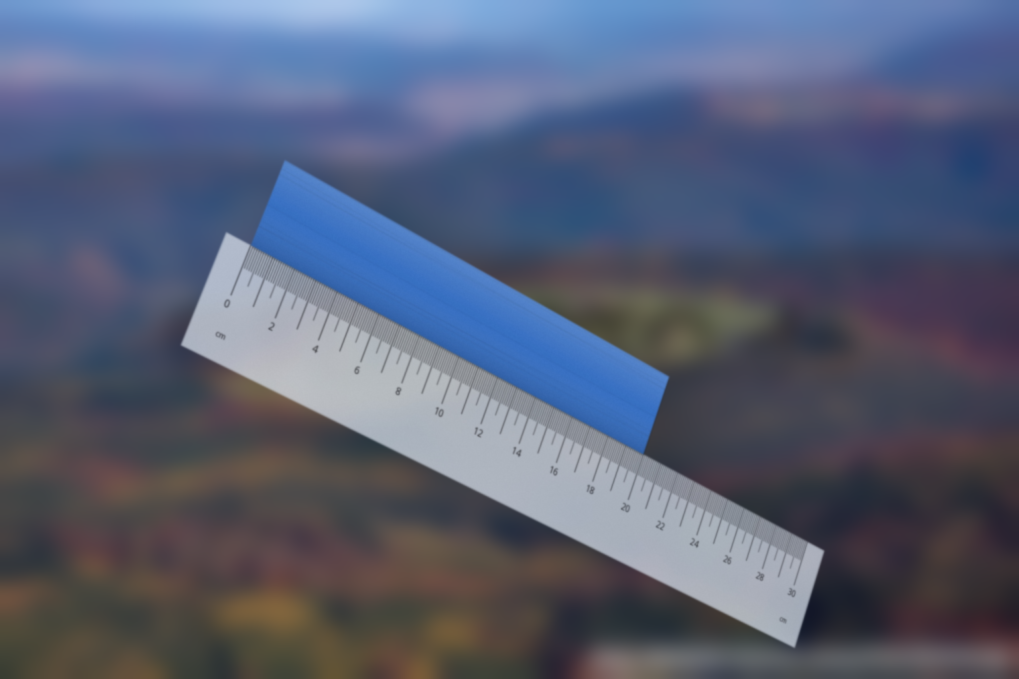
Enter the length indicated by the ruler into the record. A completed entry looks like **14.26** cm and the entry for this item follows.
**20** cm
